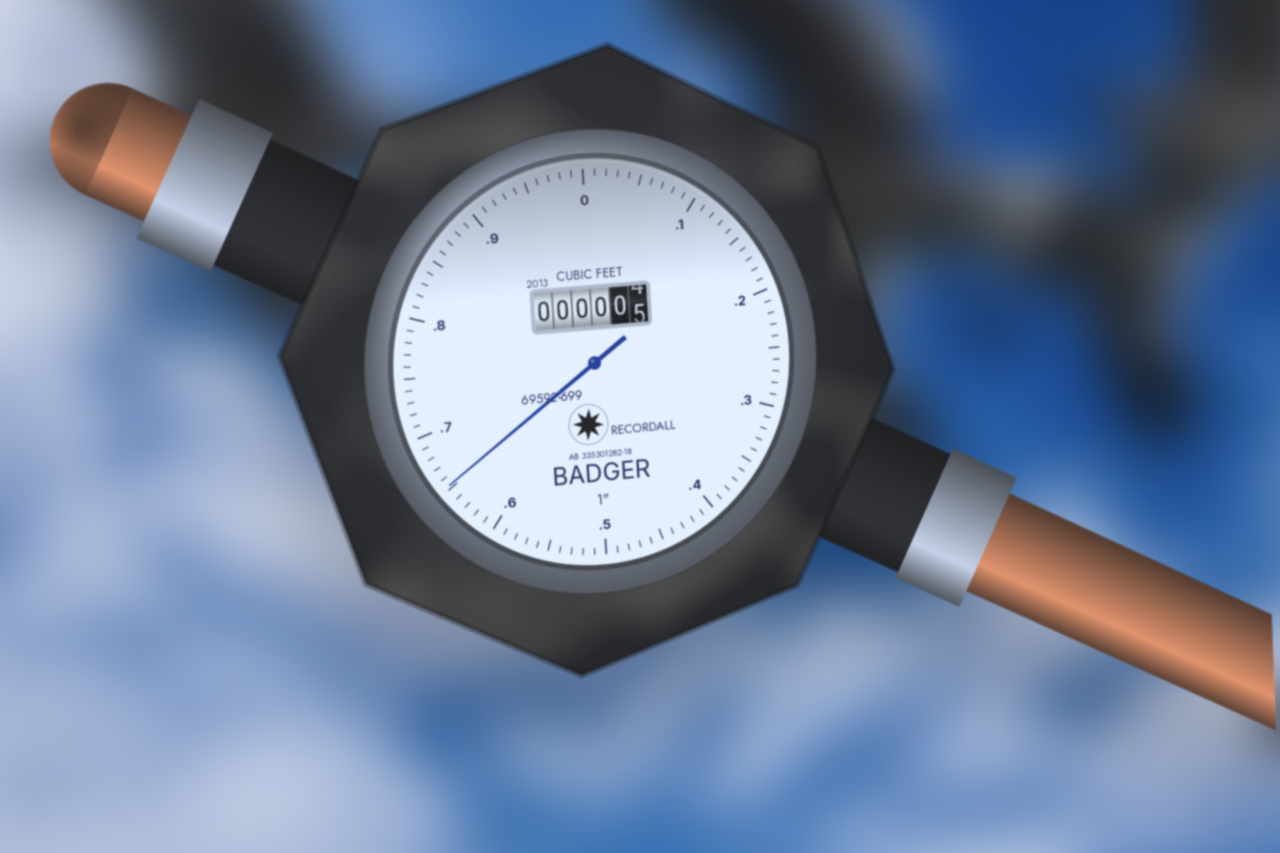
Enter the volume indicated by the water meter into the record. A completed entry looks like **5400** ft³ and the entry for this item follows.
**4.65** ft³
